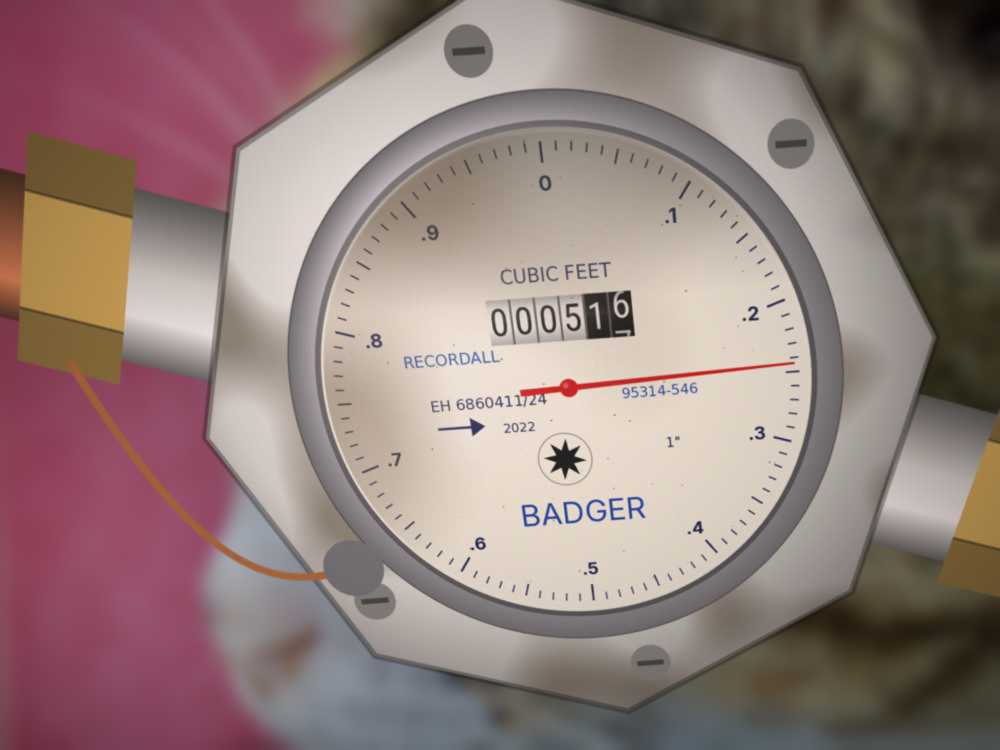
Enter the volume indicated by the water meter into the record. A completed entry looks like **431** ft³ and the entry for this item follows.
**516.24** ft³
